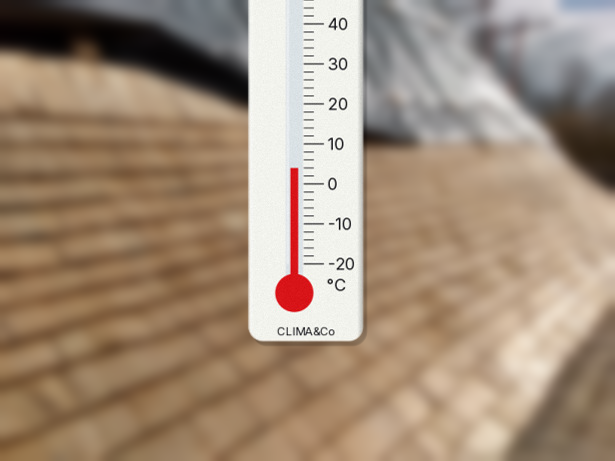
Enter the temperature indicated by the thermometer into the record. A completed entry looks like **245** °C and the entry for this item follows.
**4** °C
